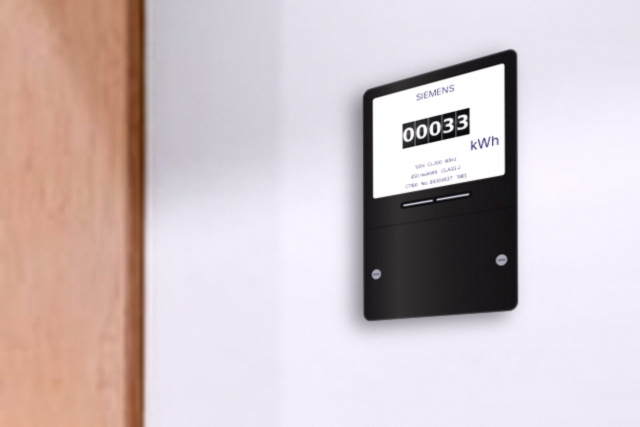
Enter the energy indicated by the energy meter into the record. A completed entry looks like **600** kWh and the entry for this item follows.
**33** kWh
